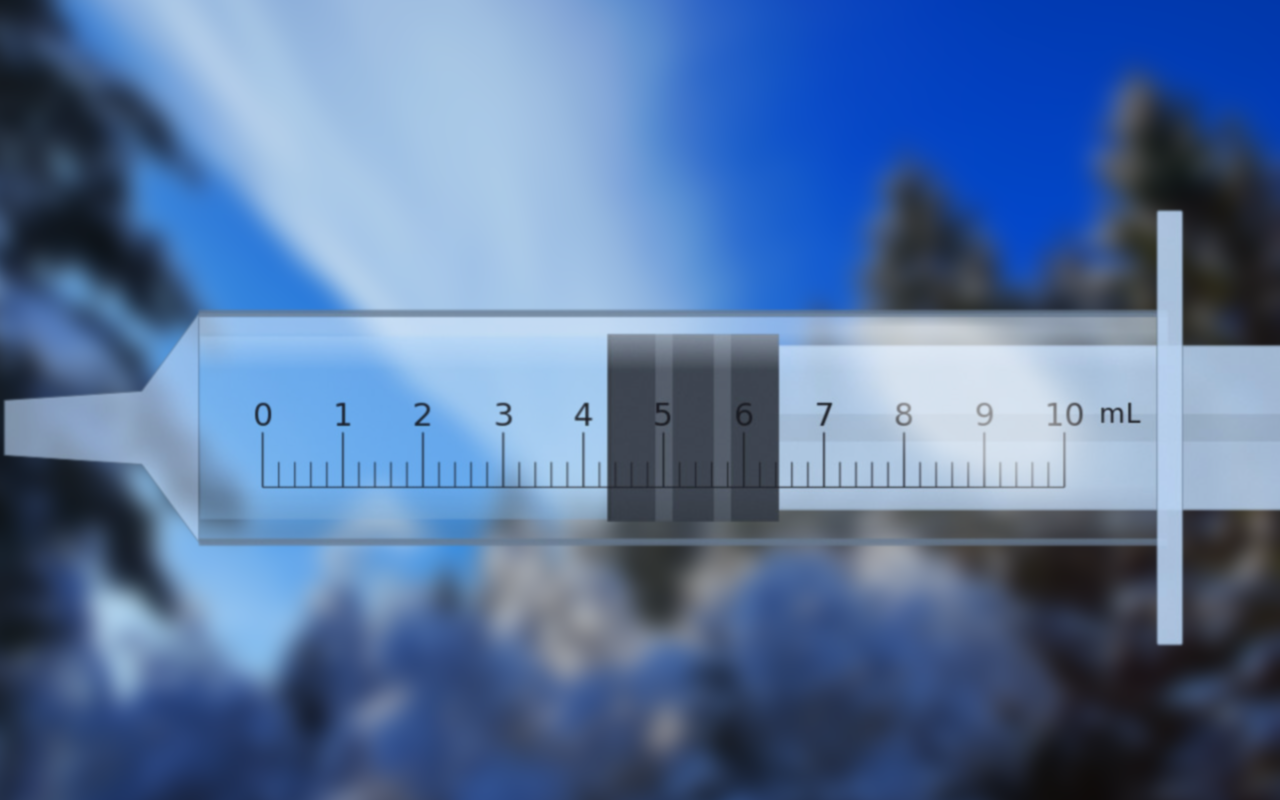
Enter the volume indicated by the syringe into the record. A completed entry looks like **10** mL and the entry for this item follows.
**4.3** mL
